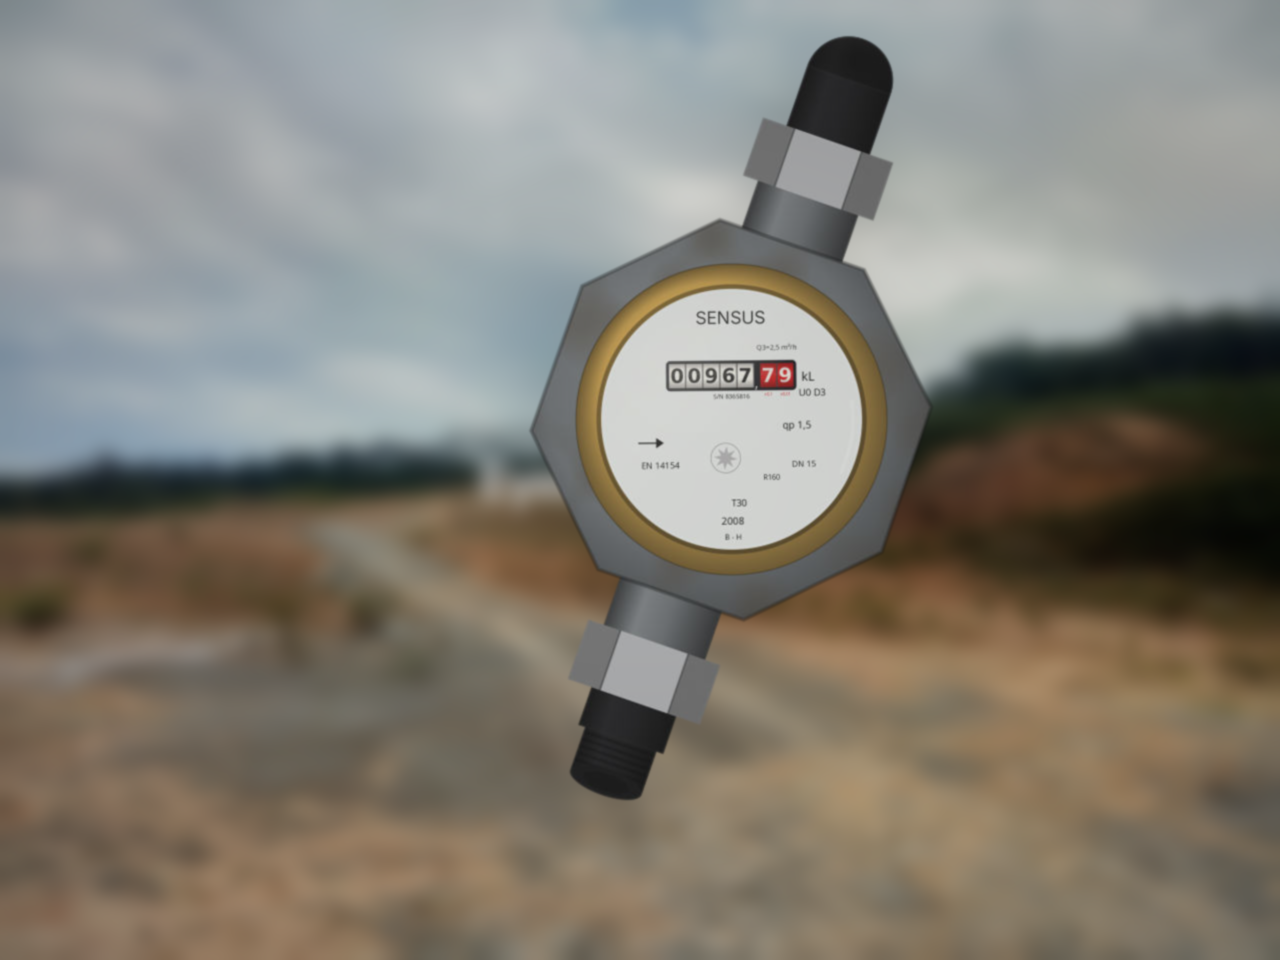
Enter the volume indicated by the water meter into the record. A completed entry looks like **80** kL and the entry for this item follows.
**967.79** kL
